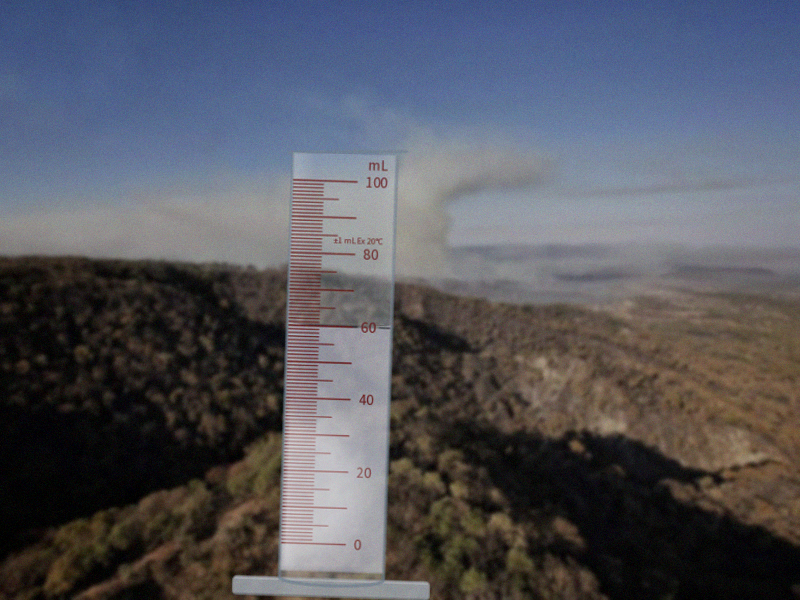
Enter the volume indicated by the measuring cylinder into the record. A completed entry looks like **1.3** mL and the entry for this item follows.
**60** mL
